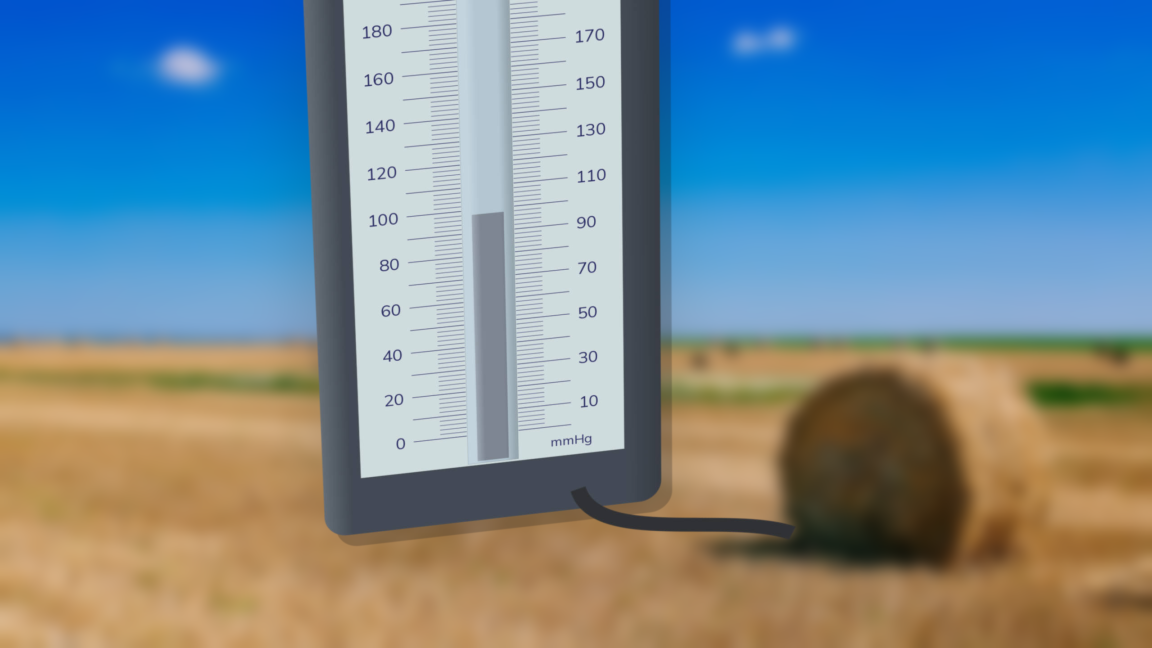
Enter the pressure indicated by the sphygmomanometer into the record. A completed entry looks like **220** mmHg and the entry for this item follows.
**98** mmHg
